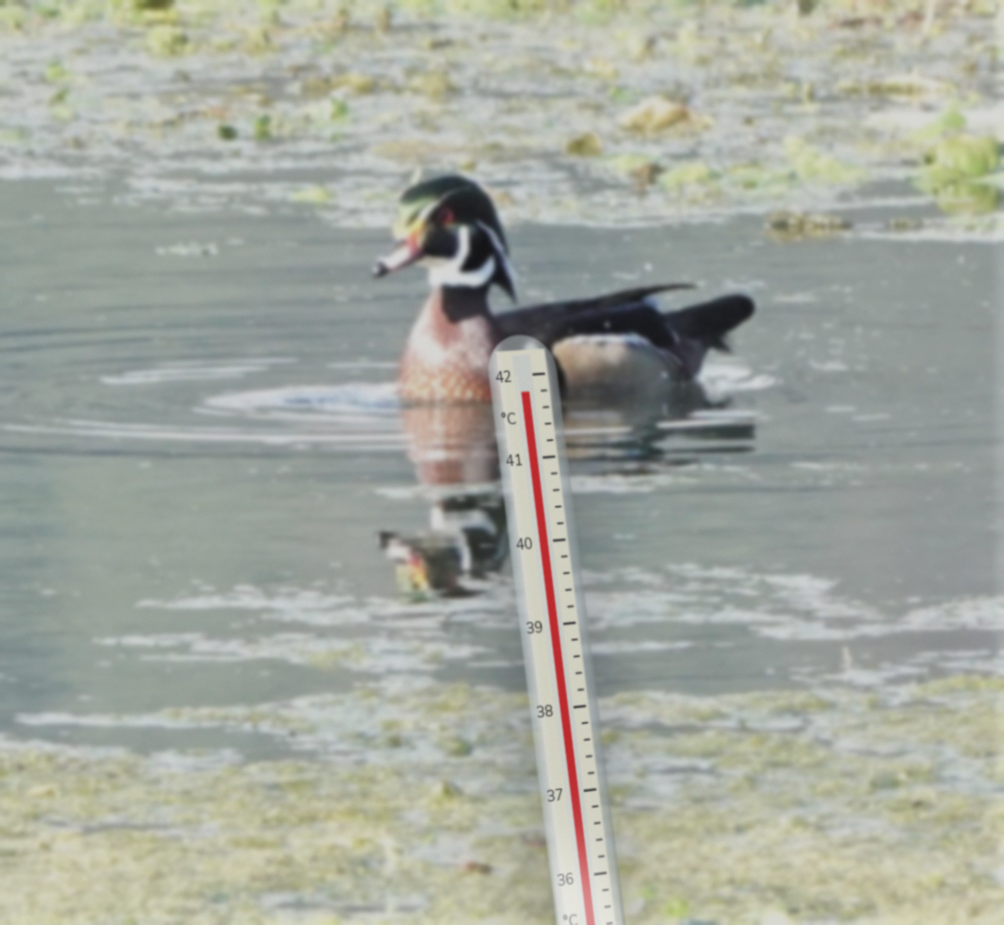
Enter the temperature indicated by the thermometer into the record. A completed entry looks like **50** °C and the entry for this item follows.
**41.8** °C
